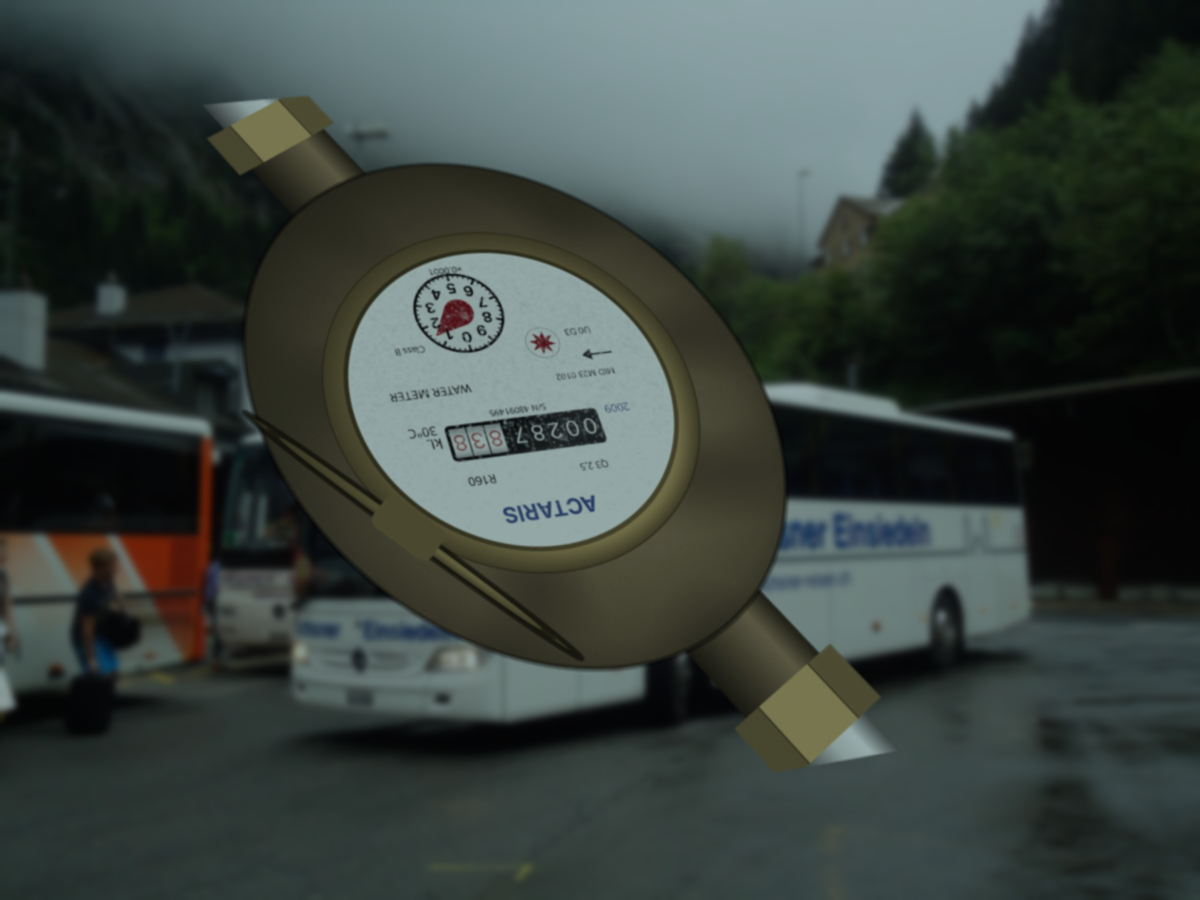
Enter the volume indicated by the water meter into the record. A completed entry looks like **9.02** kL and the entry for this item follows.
**287.8381** kL
